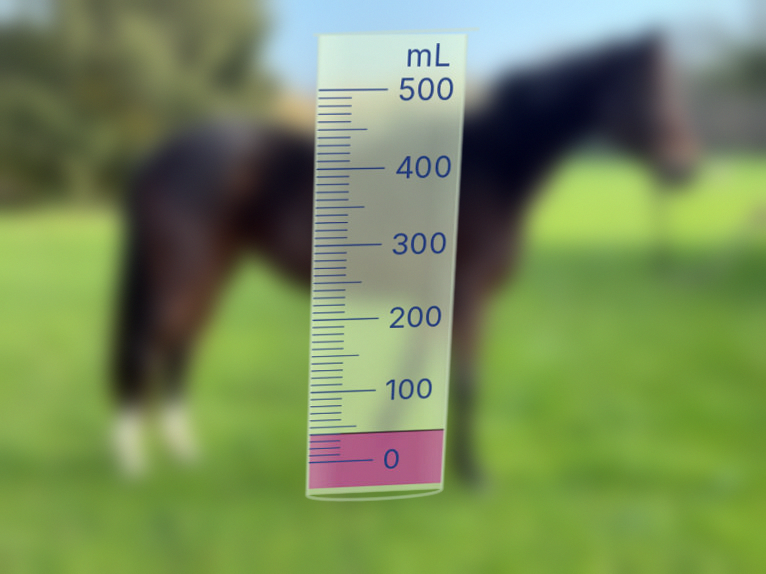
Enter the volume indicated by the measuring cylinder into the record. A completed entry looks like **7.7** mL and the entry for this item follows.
**40** mL
